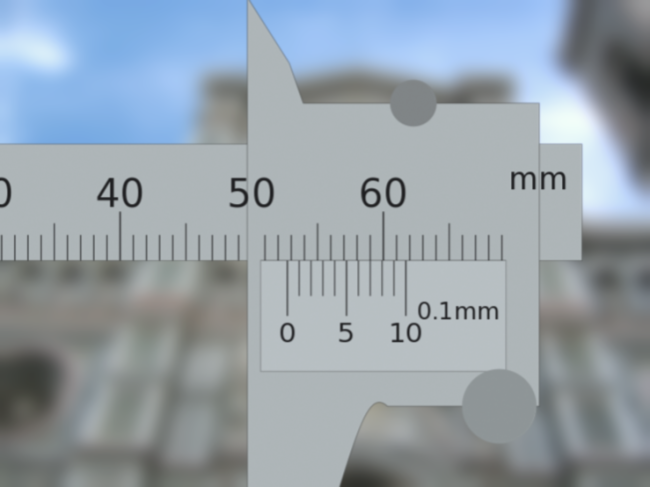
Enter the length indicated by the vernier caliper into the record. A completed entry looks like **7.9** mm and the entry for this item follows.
**52.7** mm
